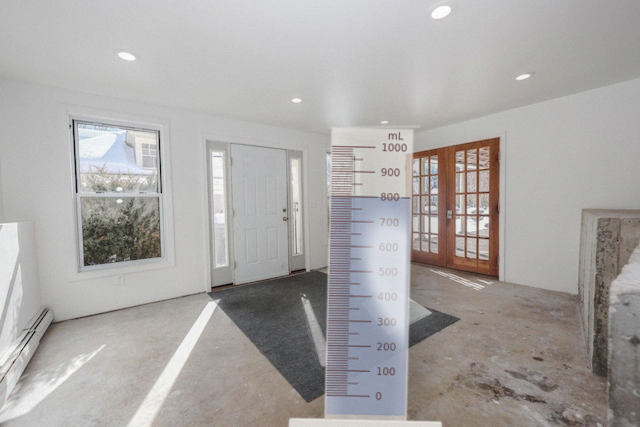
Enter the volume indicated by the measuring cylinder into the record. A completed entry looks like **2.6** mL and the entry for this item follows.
**800** mL
